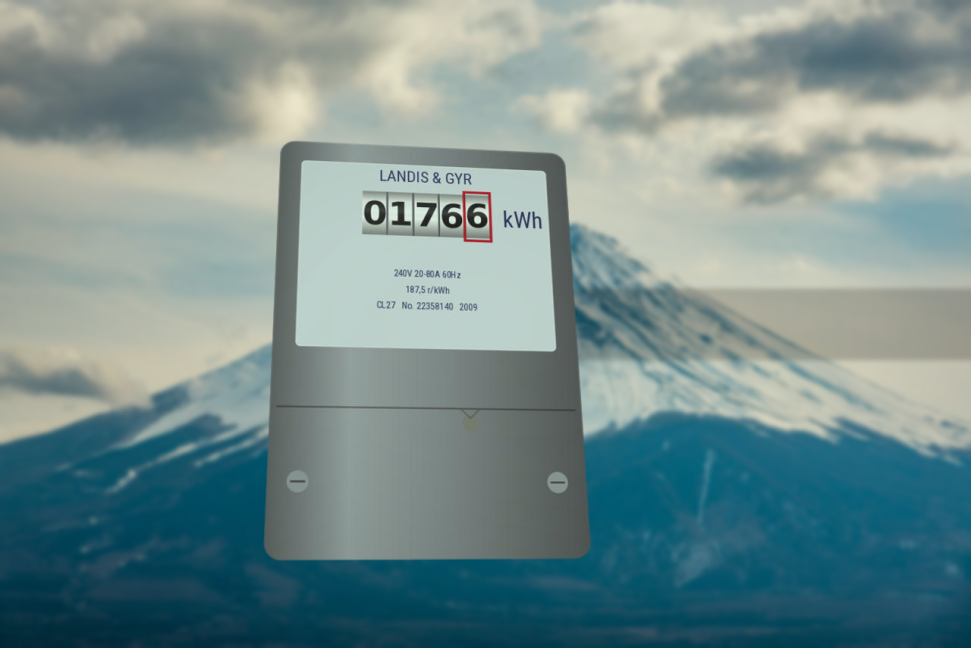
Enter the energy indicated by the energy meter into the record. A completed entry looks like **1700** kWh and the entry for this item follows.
**176.6** kWh
